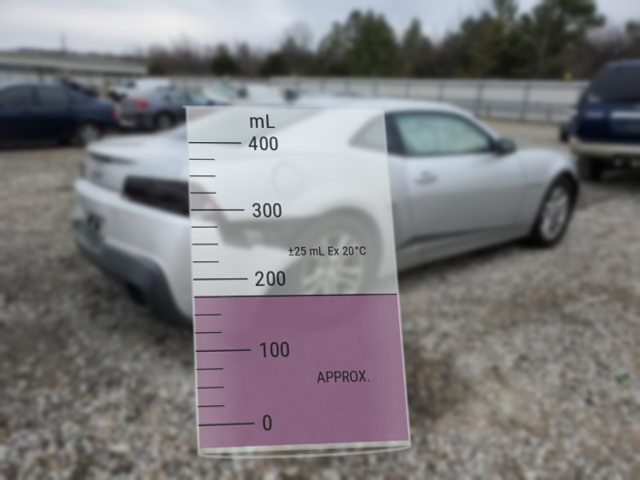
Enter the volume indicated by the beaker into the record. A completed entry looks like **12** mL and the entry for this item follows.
**175** mL
